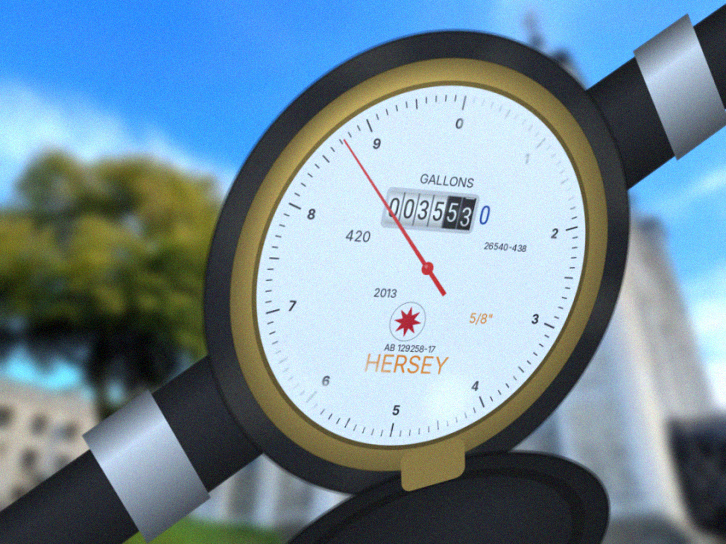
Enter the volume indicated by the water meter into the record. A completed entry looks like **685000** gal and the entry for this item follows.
**35528.7** gal
